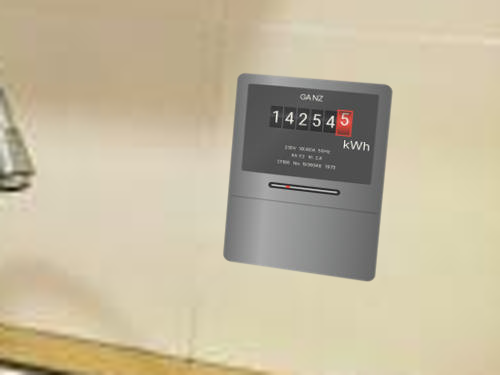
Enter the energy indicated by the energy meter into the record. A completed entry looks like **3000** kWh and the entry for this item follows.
**14254.5** kWh
